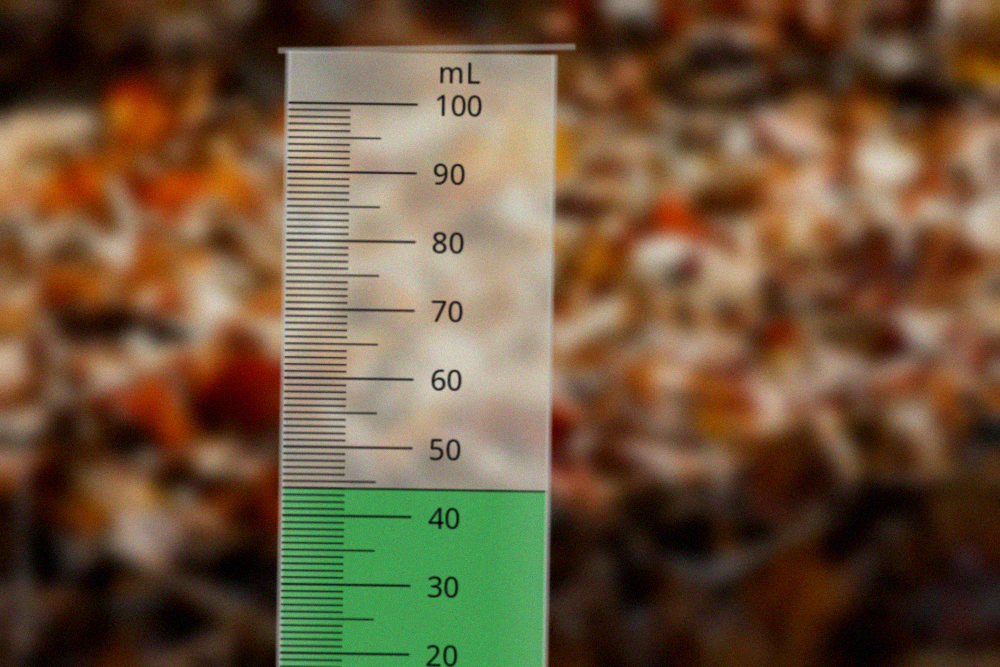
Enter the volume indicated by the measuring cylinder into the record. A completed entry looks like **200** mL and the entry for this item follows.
**44** mL
